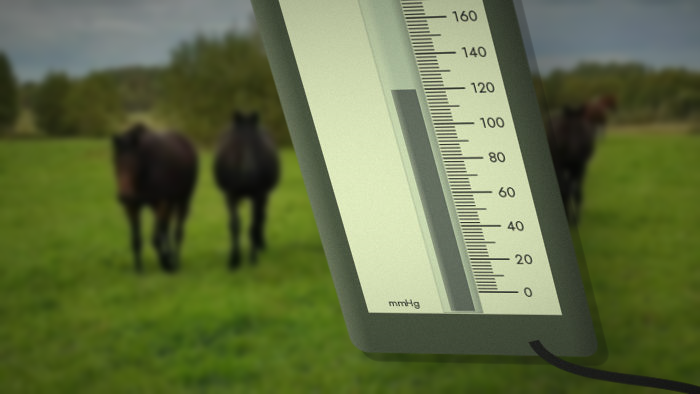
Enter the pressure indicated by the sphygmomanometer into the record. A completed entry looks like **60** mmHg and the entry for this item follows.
**120** mmHg
